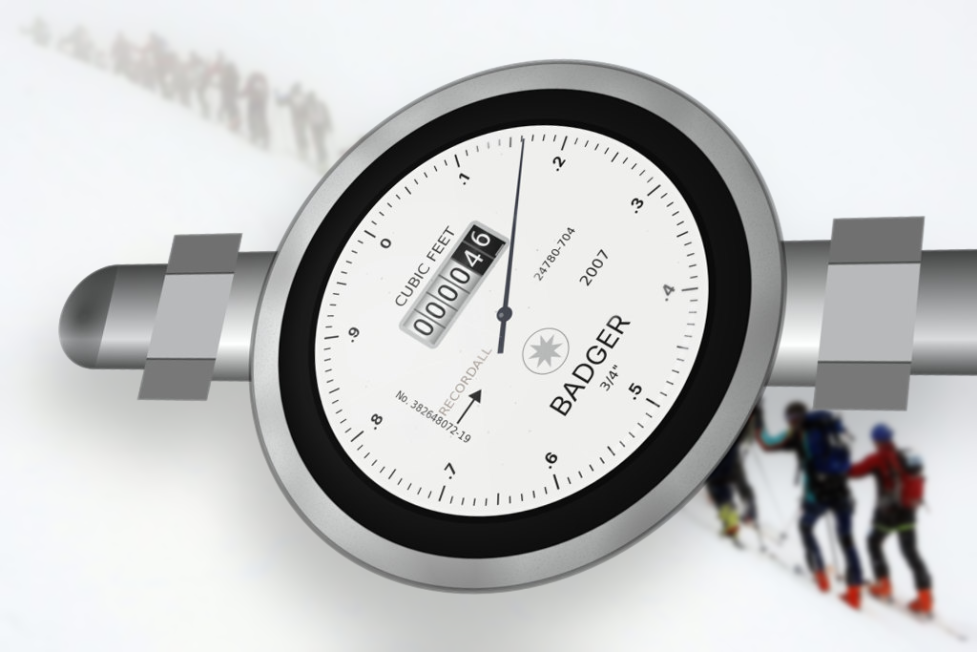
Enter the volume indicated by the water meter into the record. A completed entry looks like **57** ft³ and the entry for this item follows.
**46.16** ft³
